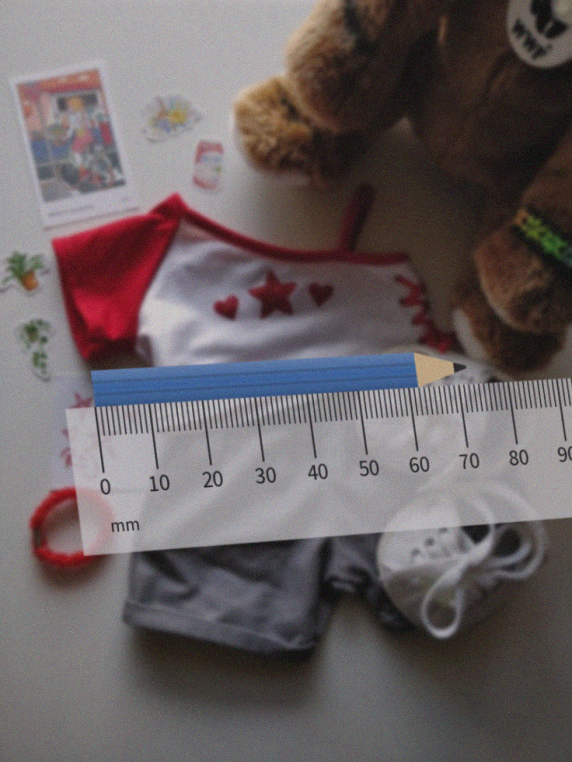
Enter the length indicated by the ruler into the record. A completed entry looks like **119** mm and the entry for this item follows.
**72** mm
